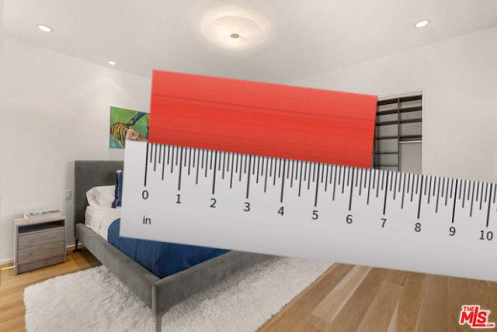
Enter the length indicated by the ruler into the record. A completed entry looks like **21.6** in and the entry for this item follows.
**6.5** in
